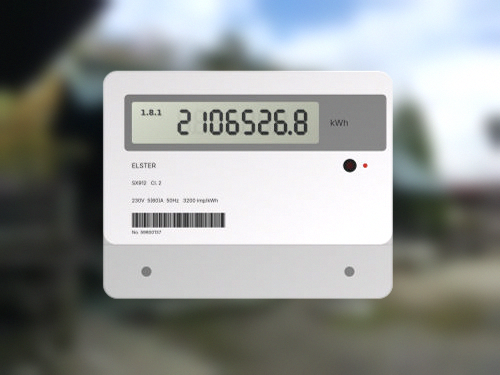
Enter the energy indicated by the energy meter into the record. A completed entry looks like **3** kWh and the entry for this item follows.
**2106526.8** kWh
